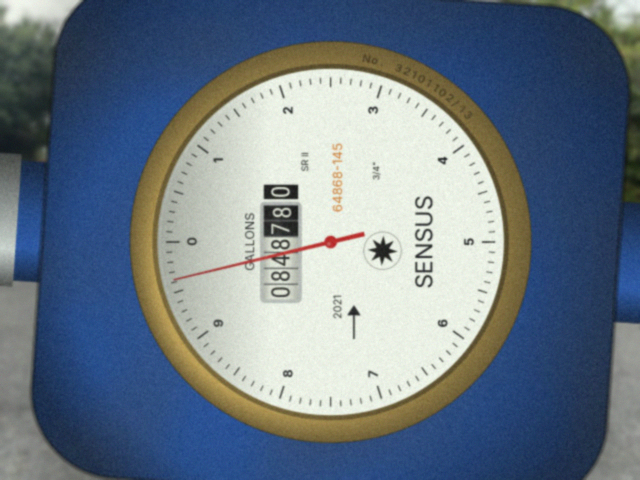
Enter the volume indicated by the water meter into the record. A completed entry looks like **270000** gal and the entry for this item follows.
**848779.6** gal
